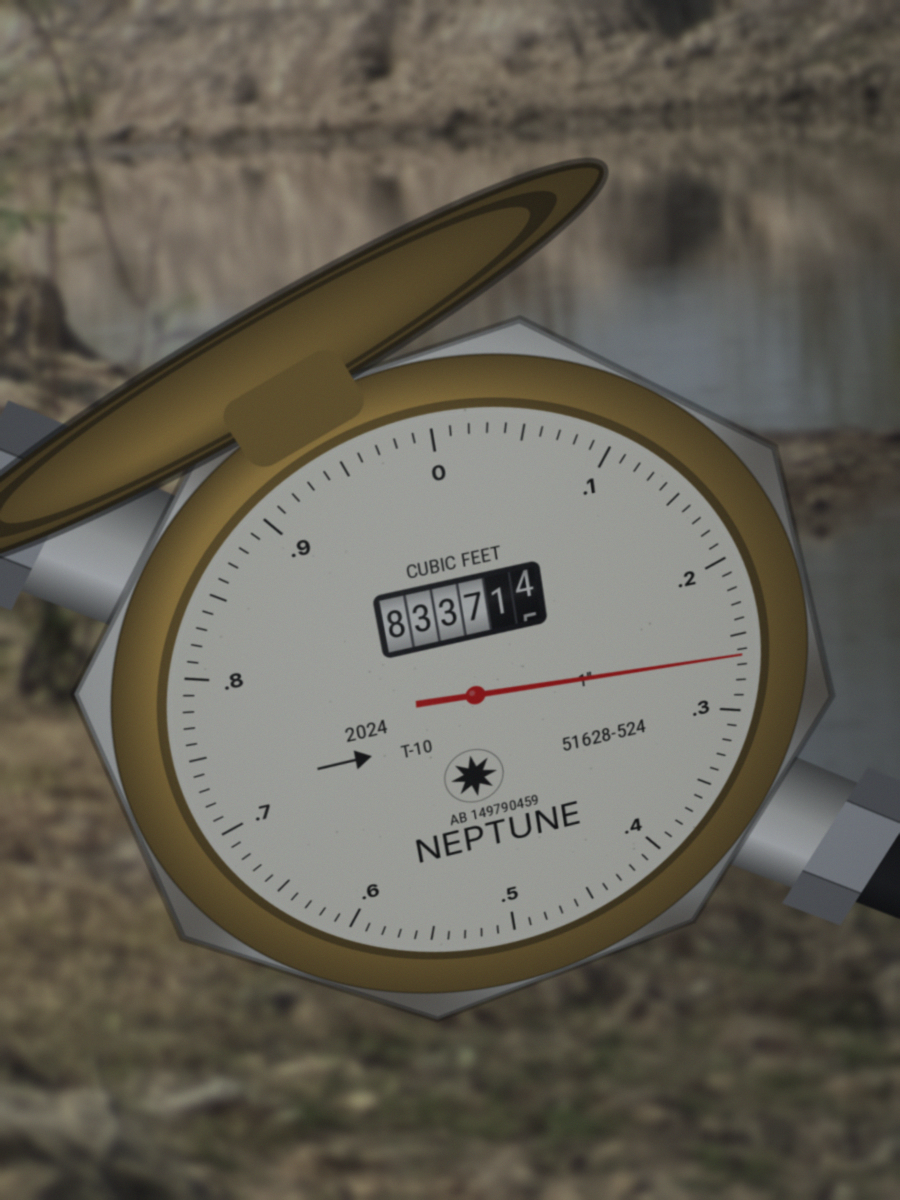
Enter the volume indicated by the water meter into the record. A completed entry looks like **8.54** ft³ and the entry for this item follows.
**833714.26** ft³
